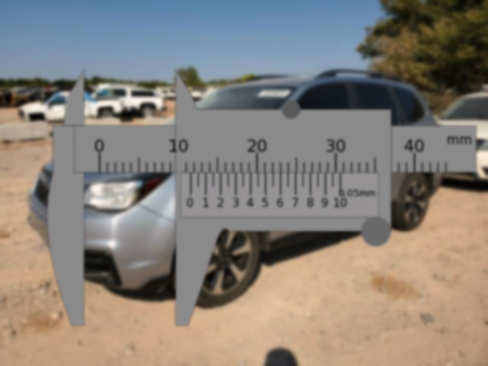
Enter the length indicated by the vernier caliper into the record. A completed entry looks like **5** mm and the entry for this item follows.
**11.6** mm
